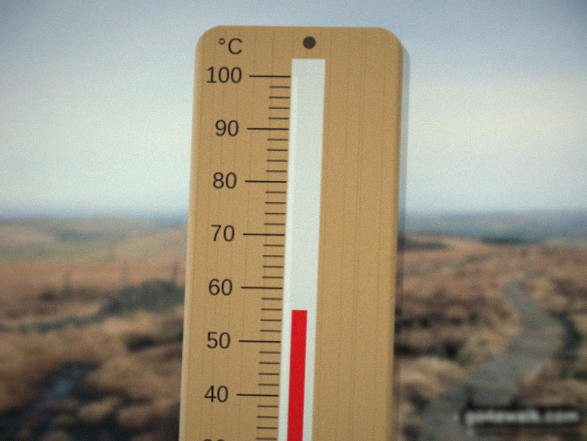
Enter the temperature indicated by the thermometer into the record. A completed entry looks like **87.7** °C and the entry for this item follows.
**56** °C
